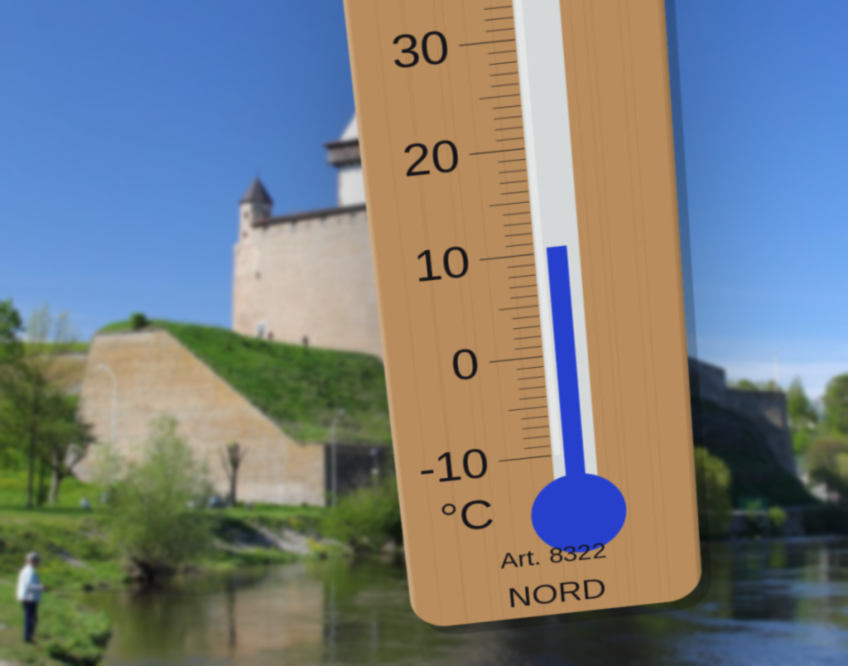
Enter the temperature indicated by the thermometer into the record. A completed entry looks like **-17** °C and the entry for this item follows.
**10.5** °C
